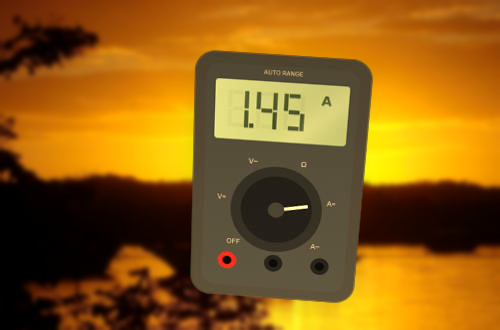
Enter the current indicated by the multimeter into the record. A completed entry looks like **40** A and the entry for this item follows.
**1.45** A
